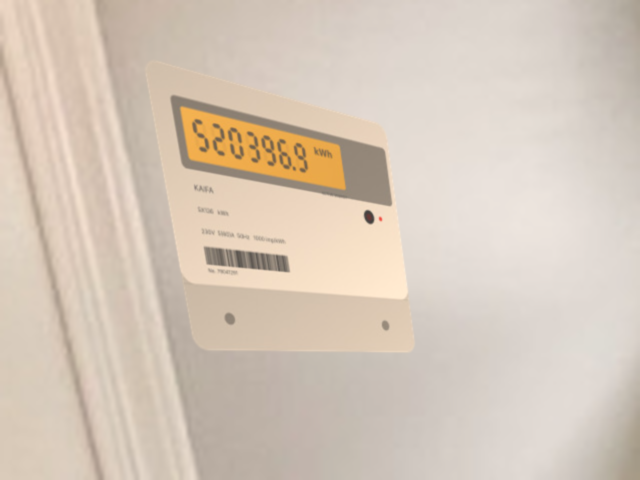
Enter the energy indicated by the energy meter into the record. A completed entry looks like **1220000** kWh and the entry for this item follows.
**520396.9** kWh
